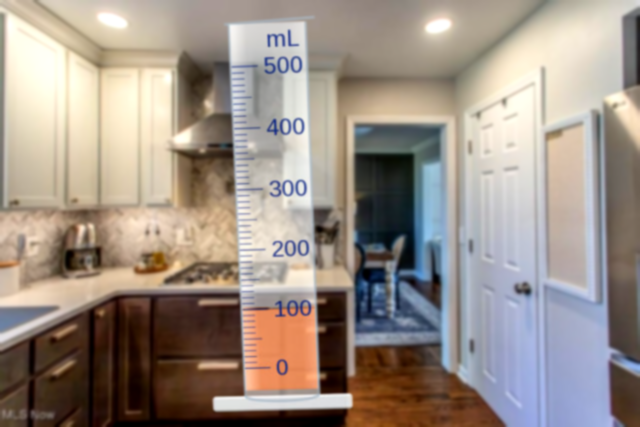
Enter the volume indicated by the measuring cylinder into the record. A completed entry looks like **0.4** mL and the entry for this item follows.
**100** mL
